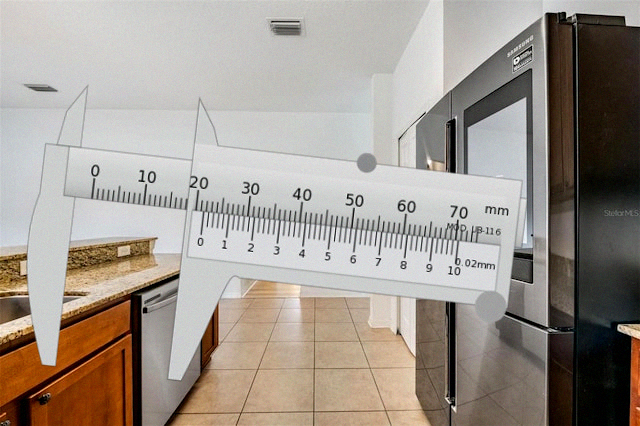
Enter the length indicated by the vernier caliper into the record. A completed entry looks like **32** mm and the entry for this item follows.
**21.5** mm
